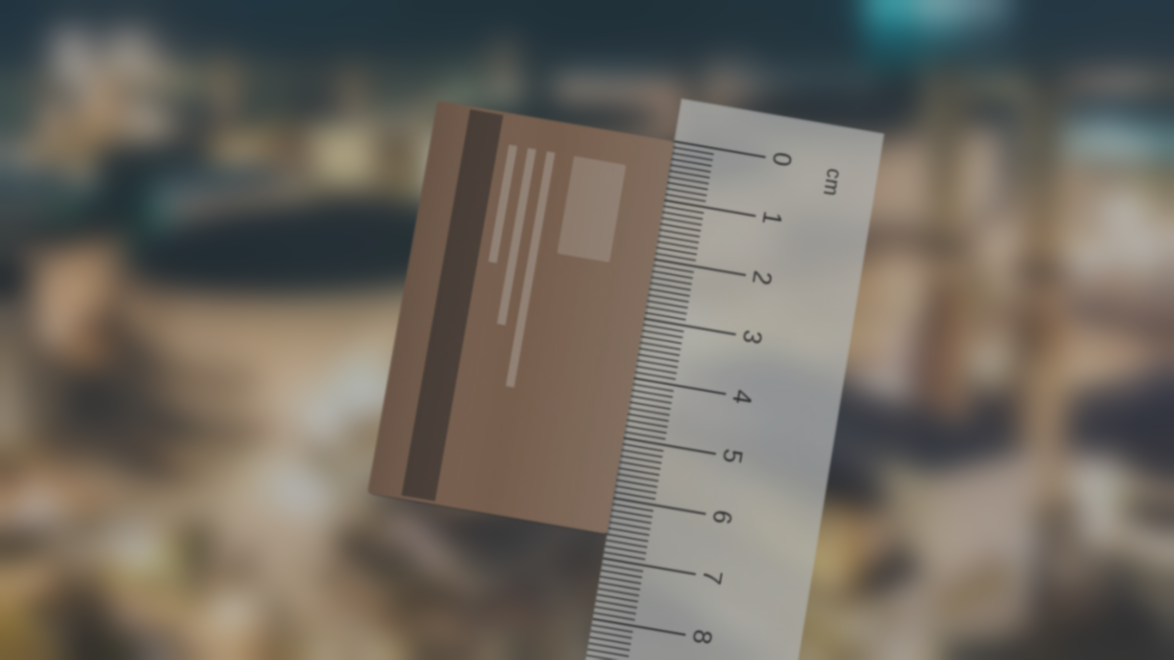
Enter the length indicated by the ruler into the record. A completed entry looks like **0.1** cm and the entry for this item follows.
**6.6** cm
